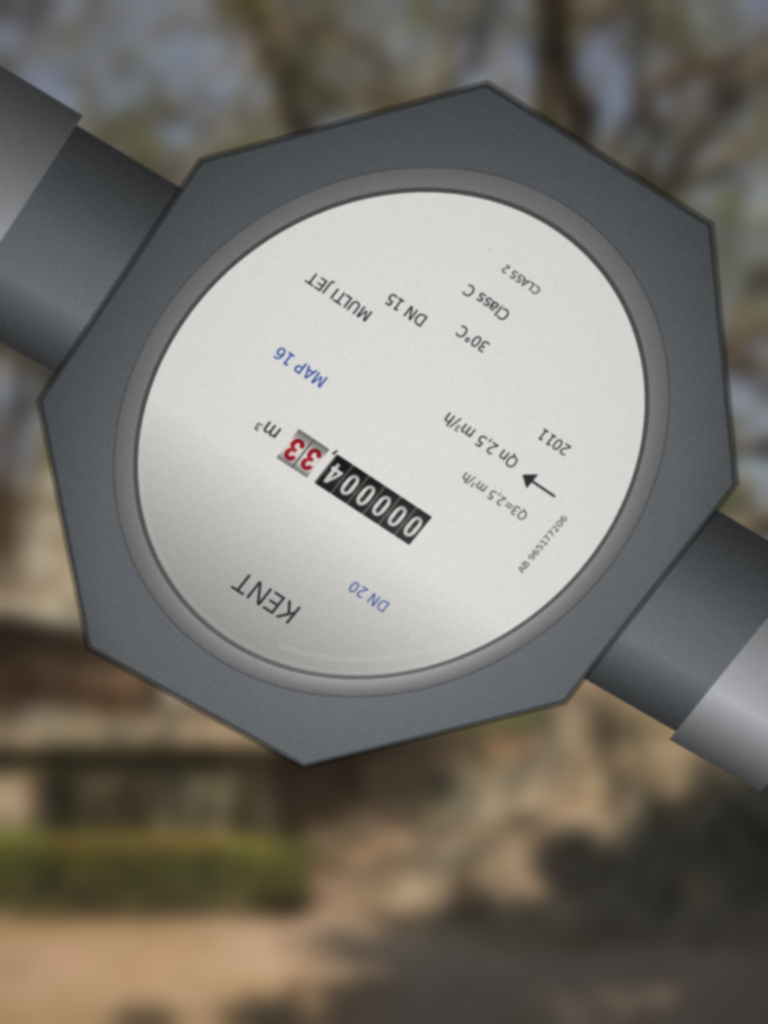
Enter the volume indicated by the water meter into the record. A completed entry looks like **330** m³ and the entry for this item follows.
**4.33** m³
